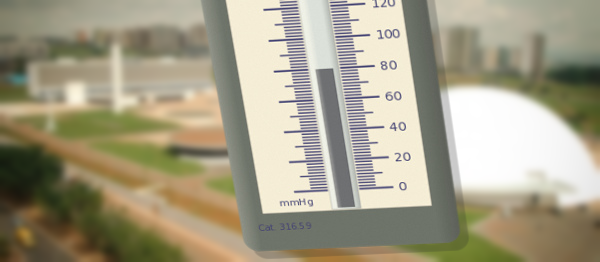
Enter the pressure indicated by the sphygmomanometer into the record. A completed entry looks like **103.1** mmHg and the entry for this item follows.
**80** mmHg
